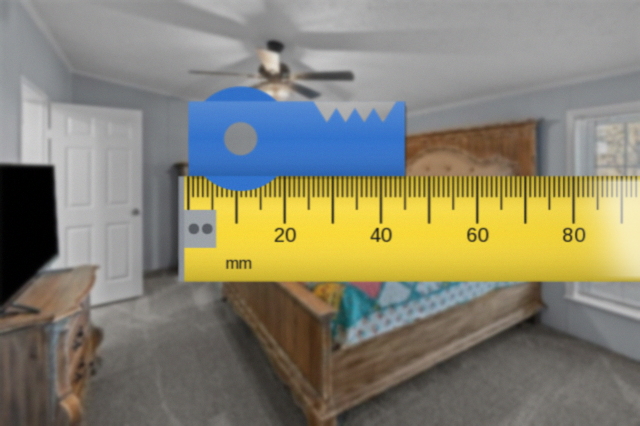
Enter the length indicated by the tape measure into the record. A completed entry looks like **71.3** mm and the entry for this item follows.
**45** mm
